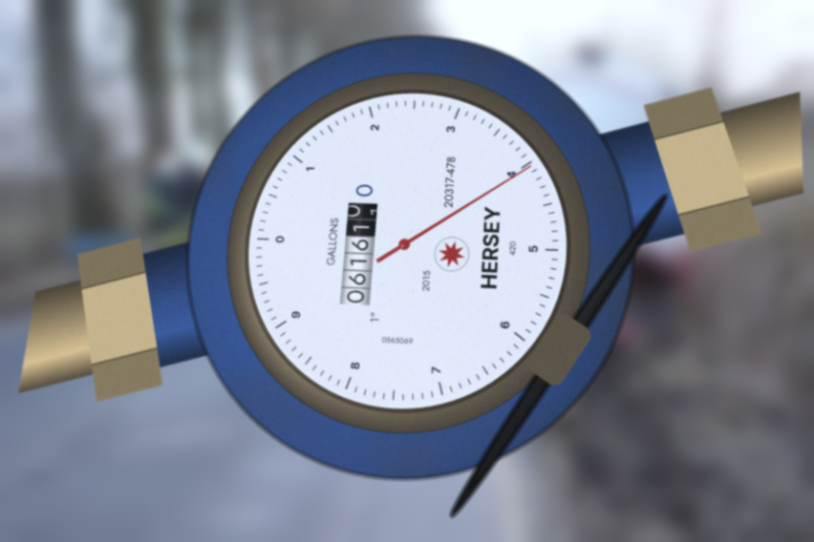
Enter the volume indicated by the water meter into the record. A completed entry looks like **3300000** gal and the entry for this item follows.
**616104.0** gal
